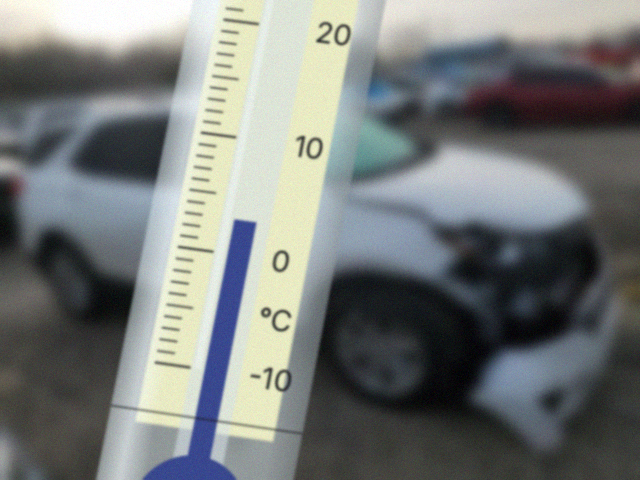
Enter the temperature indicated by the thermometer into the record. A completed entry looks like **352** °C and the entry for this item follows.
**3** °C
